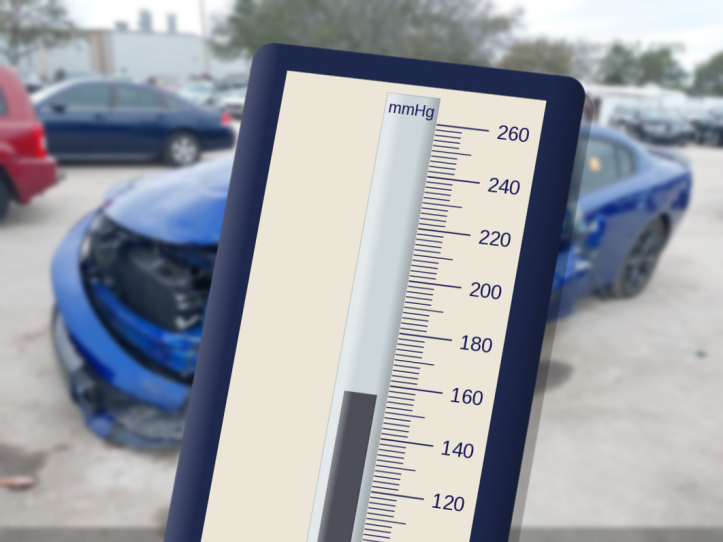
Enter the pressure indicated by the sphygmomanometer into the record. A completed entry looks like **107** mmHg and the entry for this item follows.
**156** mmHg
